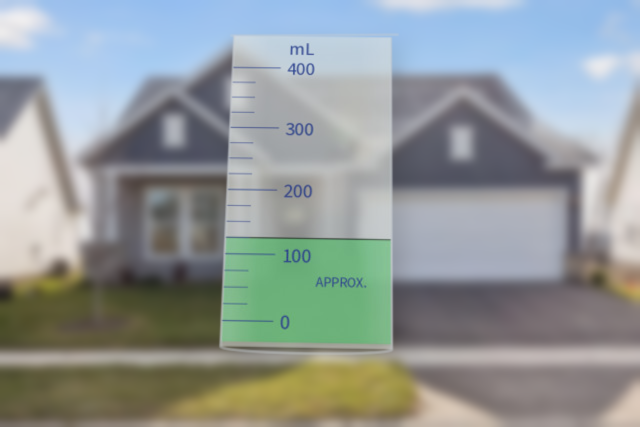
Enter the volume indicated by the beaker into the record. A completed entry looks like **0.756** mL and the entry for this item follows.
**125** mL
